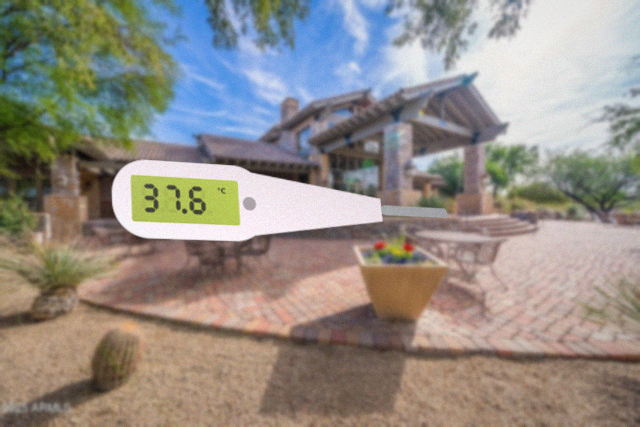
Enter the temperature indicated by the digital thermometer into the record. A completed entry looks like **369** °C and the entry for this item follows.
**37.6** °C
